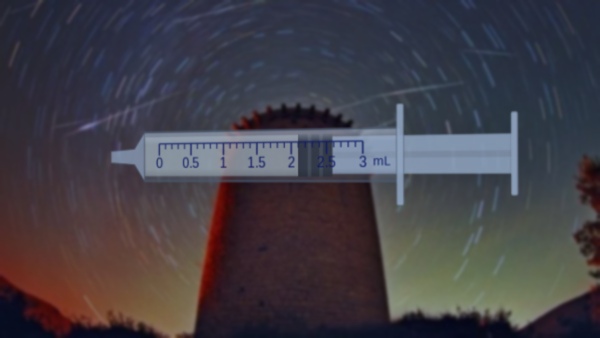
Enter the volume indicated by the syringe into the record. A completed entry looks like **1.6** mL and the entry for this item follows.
**2.1** mL
